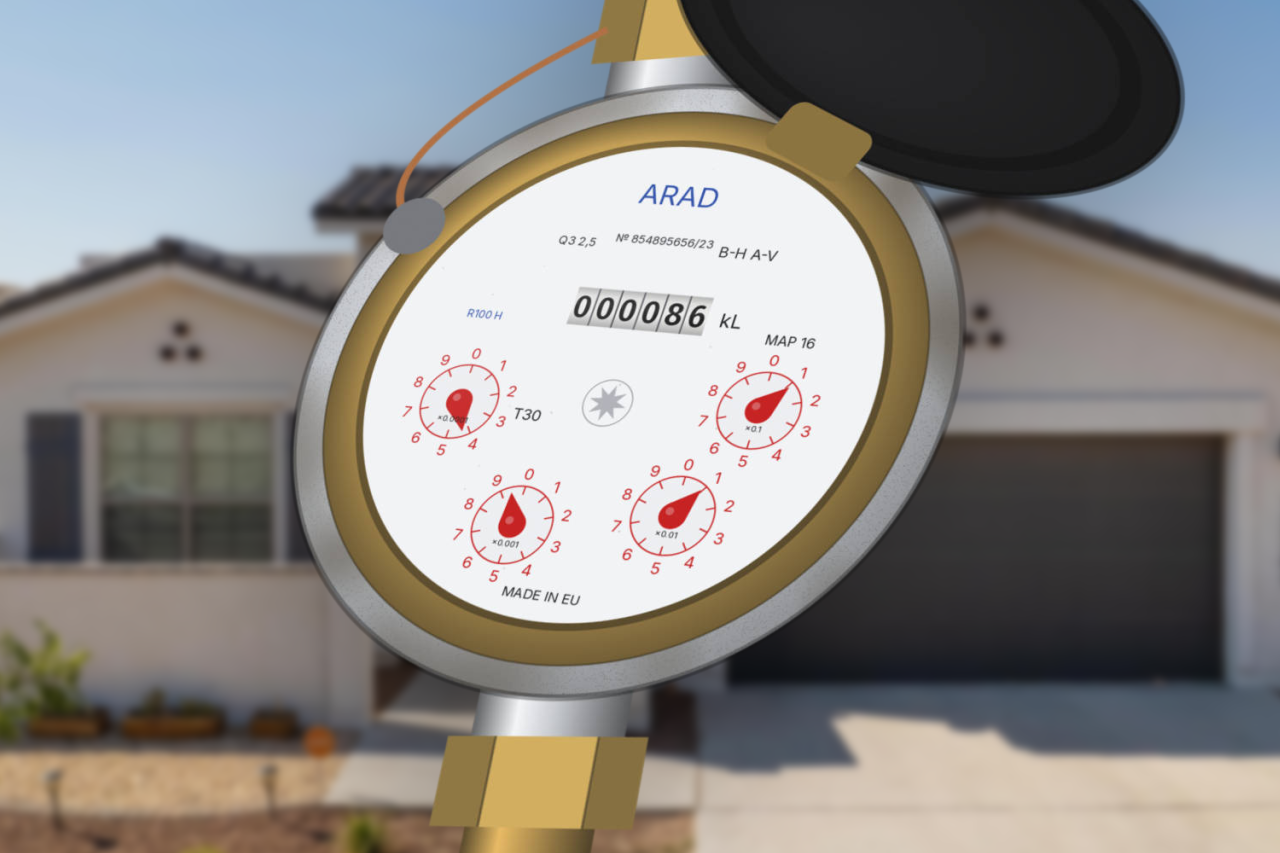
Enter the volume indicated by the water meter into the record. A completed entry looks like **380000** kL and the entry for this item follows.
**86.1094** kL
